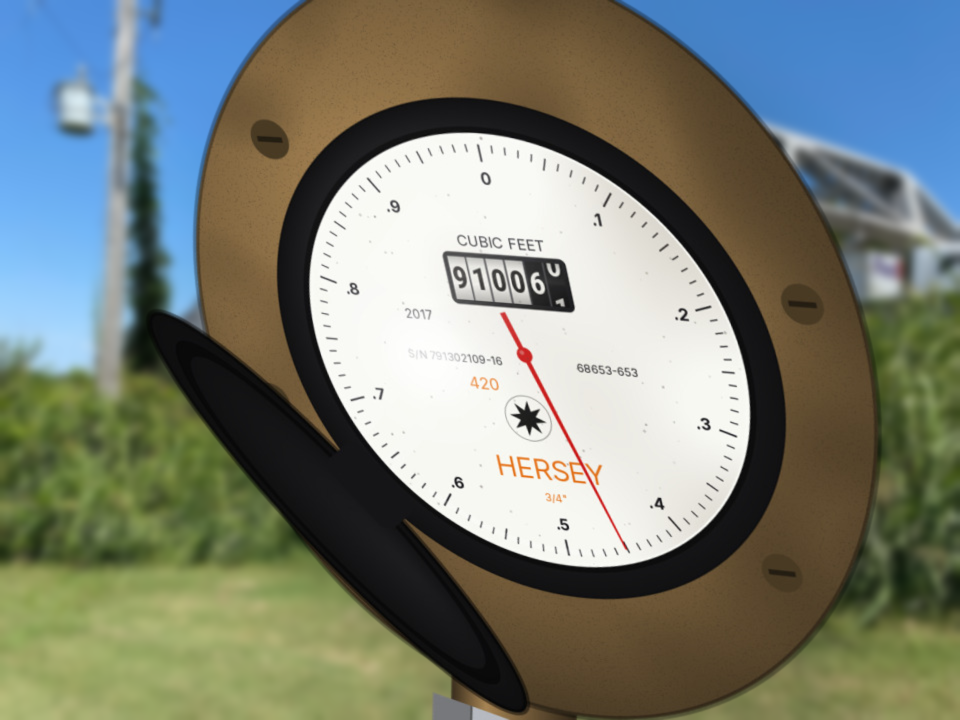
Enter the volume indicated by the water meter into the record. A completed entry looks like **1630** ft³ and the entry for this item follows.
**910060.45** ft³
